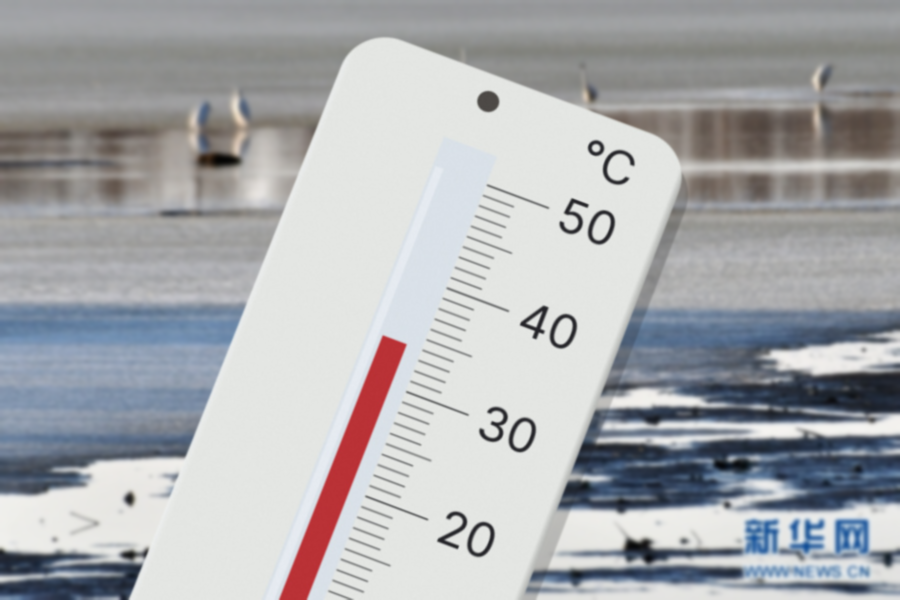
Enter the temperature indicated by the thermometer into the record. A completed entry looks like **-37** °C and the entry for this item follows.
**34** °C
